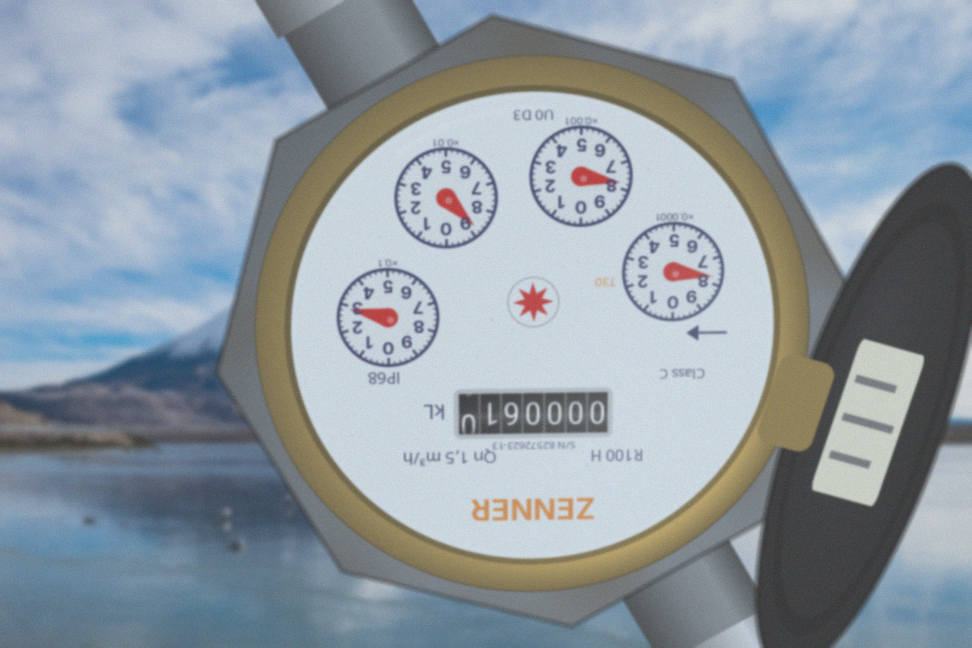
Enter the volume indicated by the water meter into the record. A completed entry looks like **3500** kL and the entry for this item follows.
**610.2877** kL
